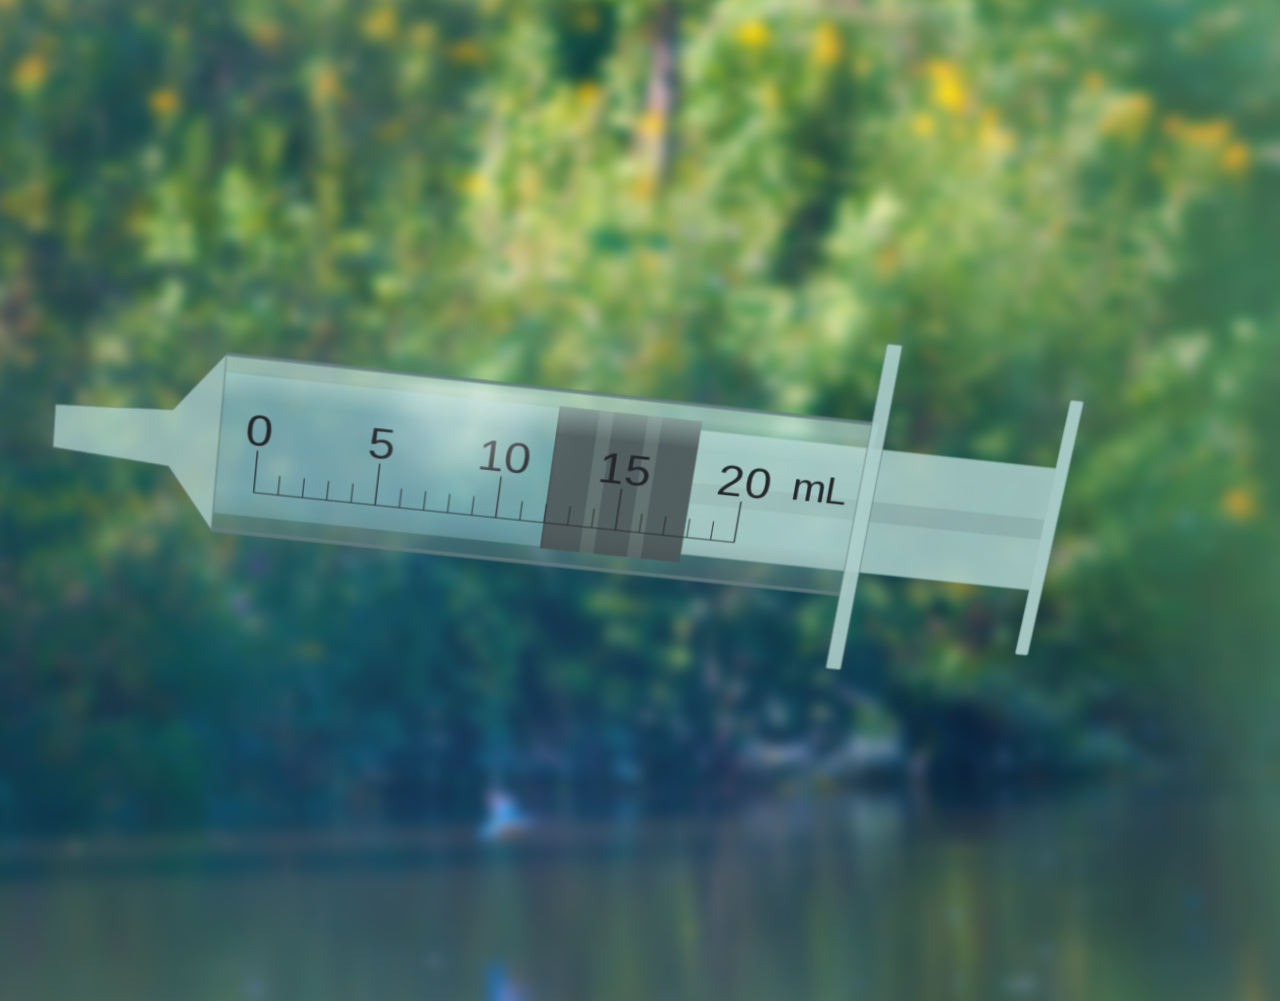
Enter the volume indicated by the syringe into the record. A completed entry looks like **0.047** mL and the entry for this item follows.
**12** mL
